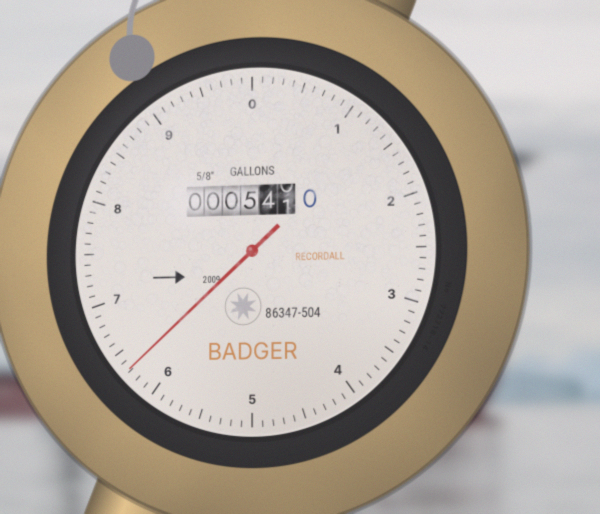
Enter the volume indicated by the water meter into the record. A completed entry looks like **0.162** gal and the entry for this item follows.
**5406.3** gal
